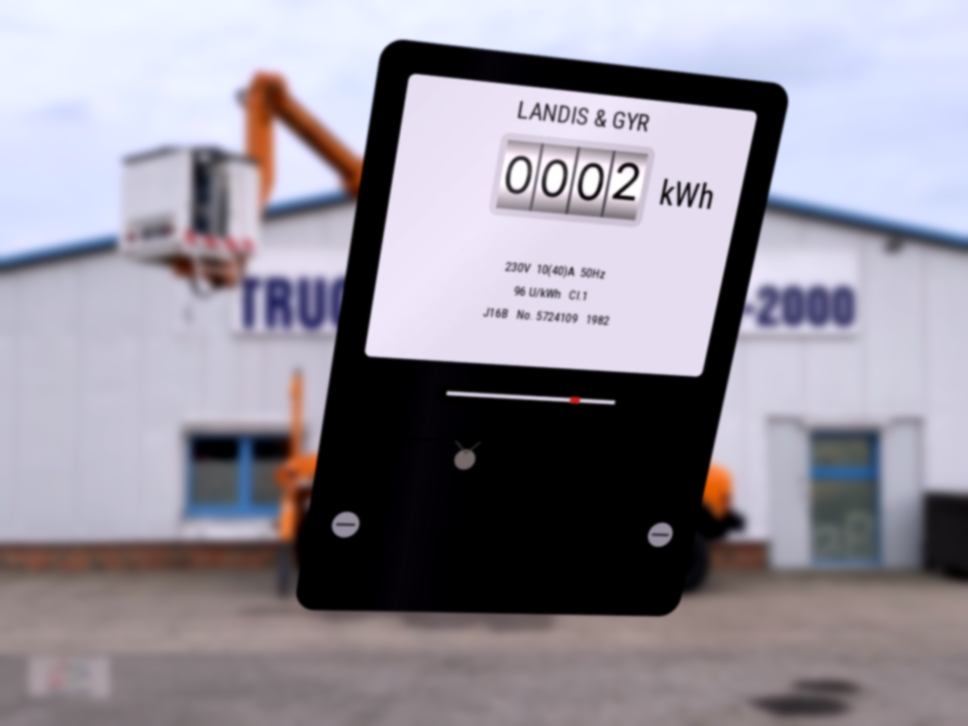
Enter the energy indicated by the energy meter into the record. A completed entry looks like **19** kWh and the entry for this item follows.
**2** kWh
